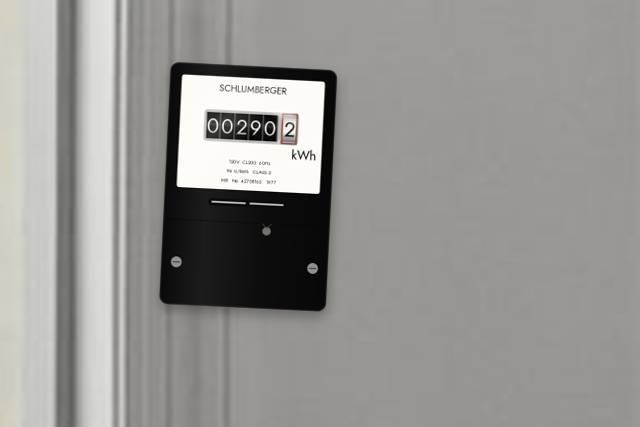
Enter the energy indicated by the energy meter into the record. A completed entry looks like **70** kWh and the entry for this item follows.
**290.2** kWh
